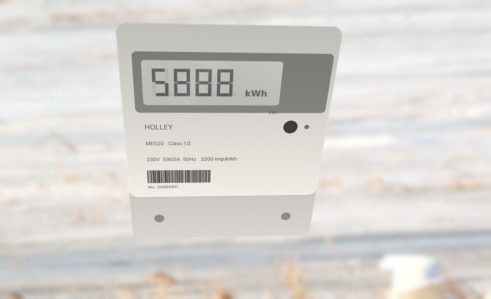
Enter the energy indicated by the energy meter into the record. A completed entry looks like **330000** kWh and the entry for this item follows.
**5888** kWh
